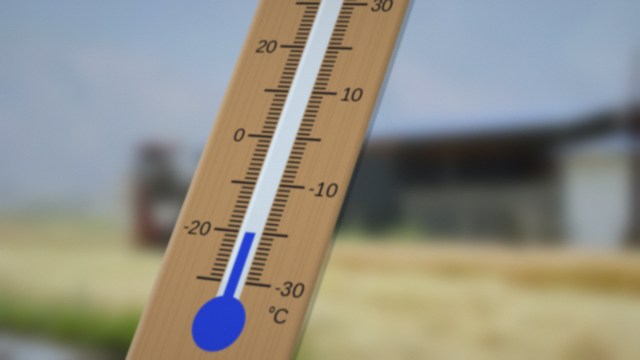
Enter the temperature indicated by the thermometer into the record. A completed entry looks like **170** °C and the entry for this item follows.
**-20** °C
